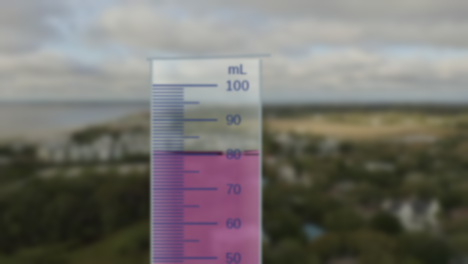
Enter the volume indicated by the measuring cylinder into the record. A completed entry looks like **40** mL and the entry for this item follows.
**80** mL
